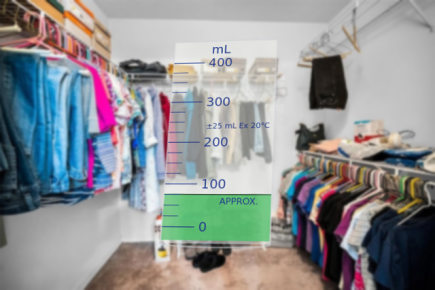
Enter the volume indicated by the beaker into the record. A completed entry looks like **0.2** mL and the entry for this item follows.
**75** mL
